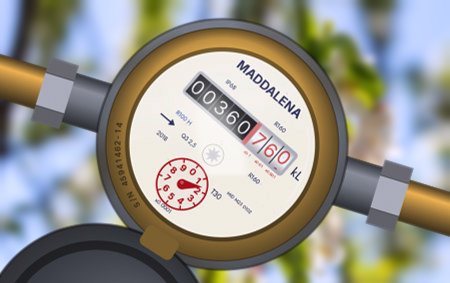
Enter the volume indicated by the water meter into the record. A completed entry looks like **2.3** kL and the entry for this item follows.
**360.7601** kL
